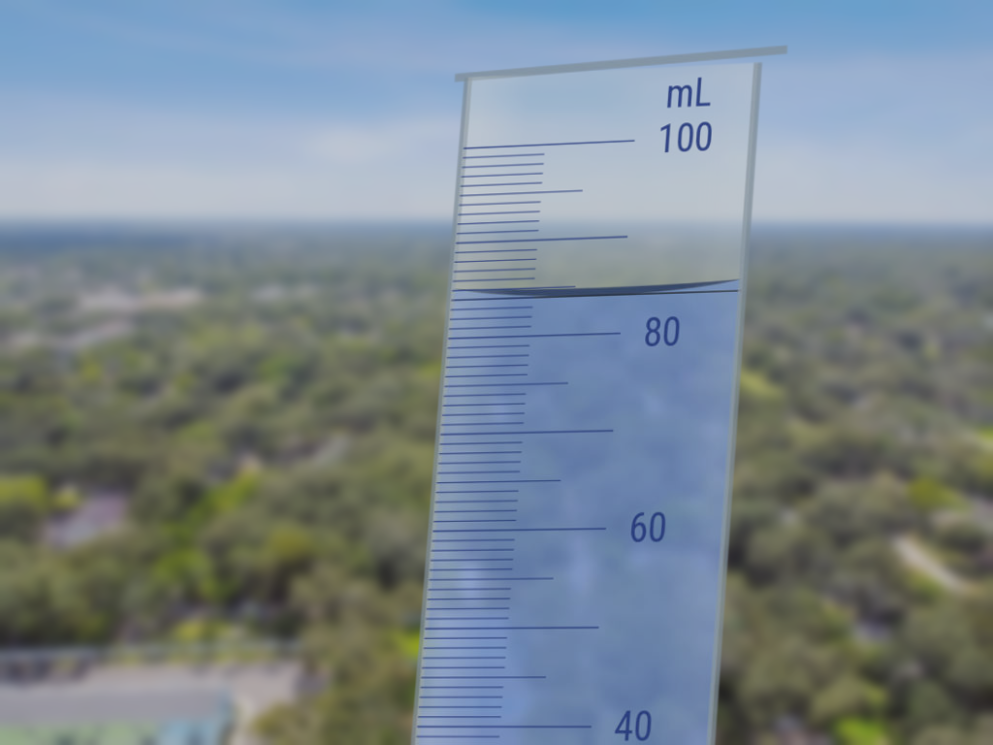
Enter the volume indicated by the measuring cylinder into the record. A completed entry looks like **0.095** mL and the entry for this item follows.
**84** mL
